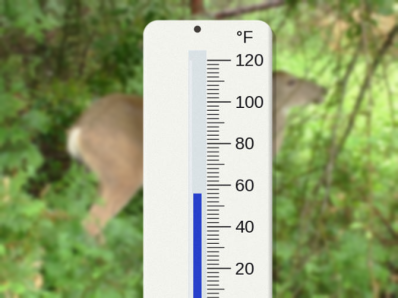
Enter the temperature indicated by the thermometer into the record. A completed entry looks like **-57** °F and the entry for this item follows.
**56** °F
